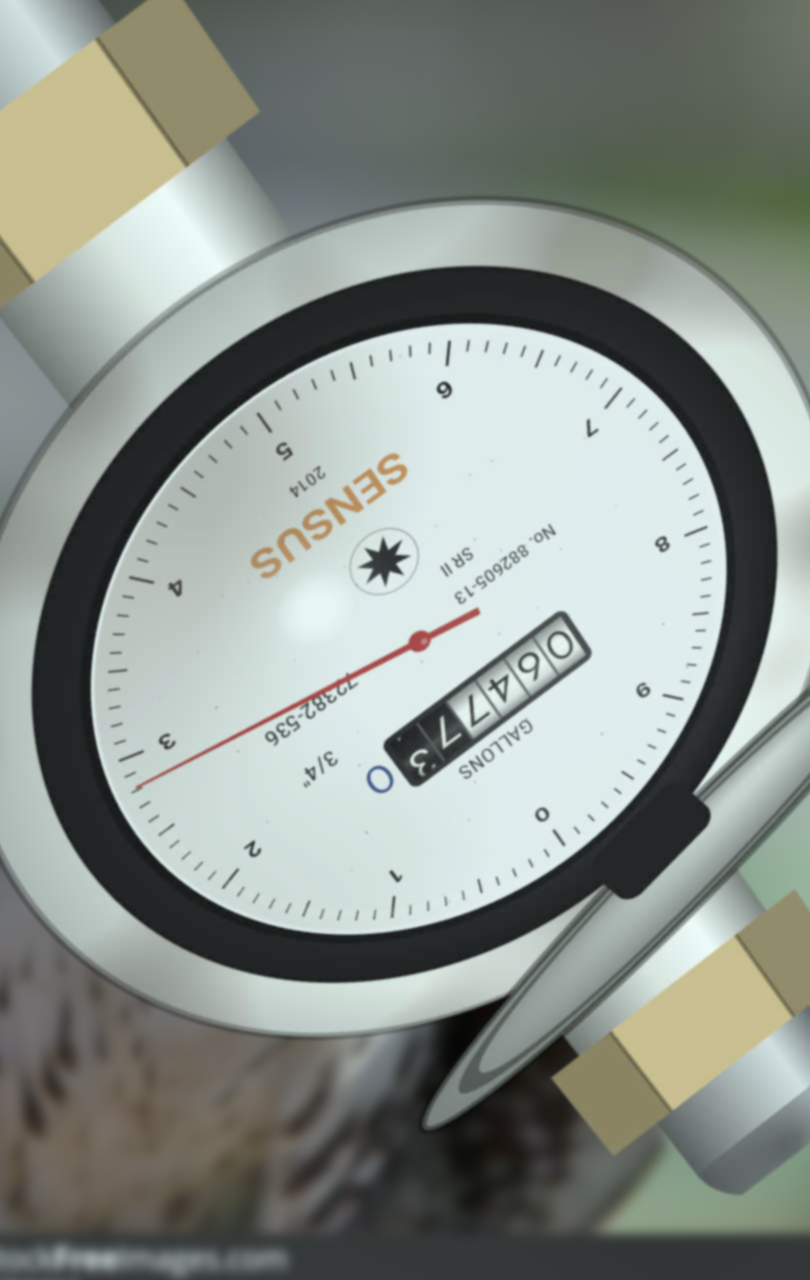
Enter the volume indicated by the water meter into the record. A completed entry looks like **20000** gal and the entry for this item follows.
**647732.8** gal
